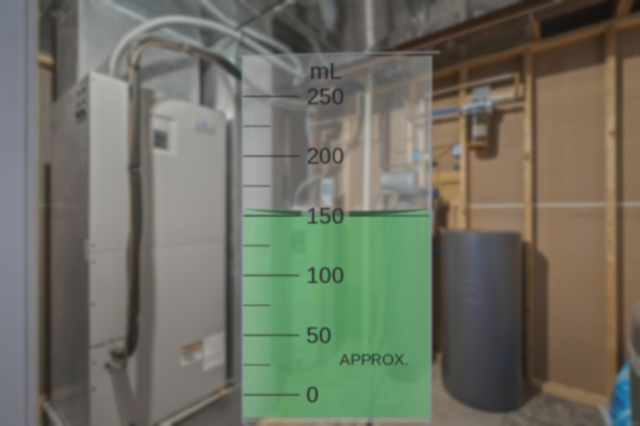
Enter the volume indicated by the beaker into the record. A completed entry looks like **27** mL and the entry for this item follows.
**150** mL
